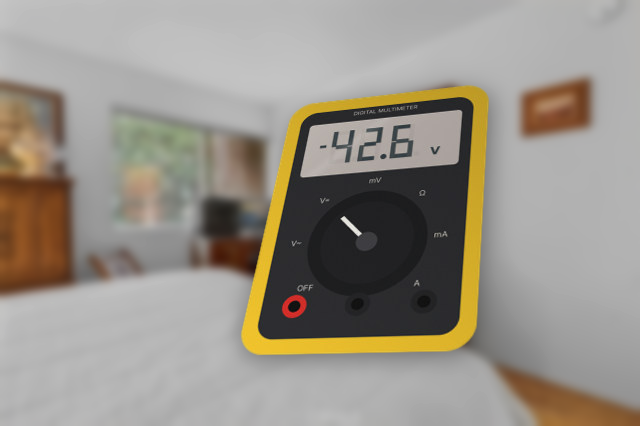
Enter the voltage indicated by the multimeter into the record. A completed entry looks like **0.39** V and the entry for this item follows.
**-42.6** V
